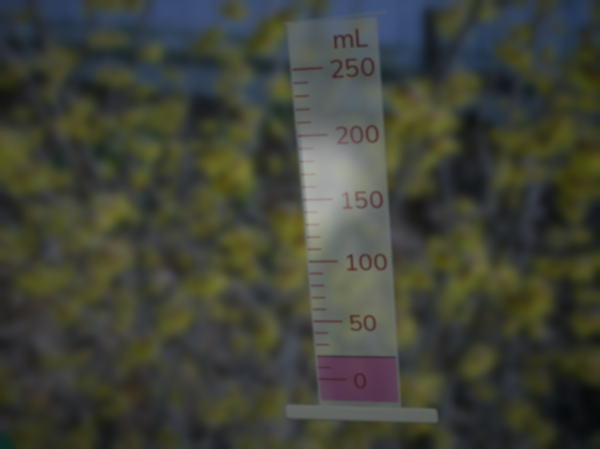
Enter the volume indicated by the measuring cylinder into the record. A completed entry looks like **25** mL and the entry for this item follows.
**20** mL
